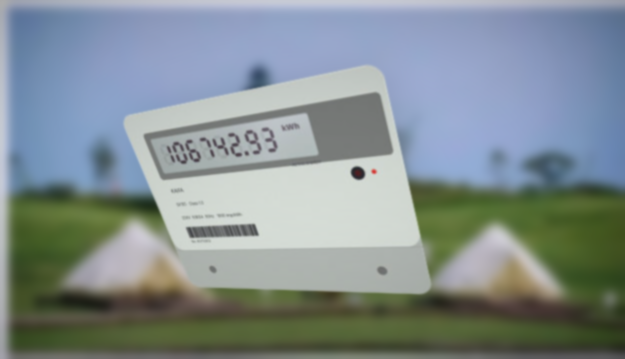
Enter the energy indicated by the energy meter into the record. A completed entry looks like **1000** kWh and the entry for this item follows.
**106742.93** kWh
